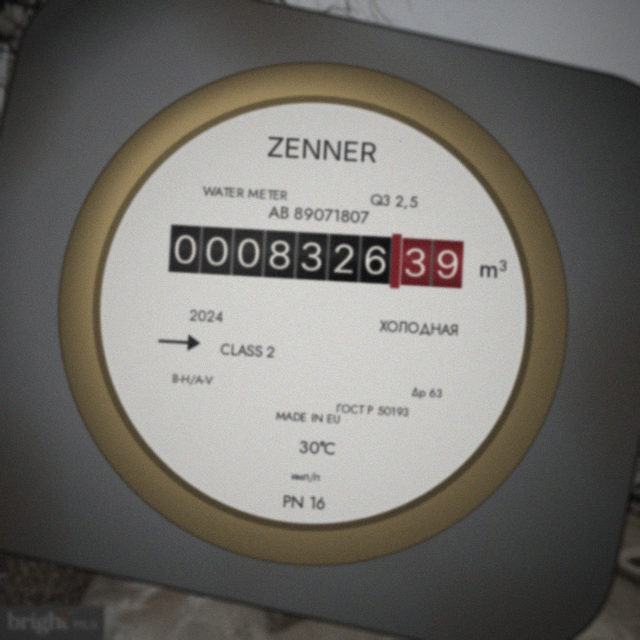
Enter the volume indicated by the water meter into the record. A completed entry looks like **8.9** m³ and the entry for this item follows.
**8326.39** m³
